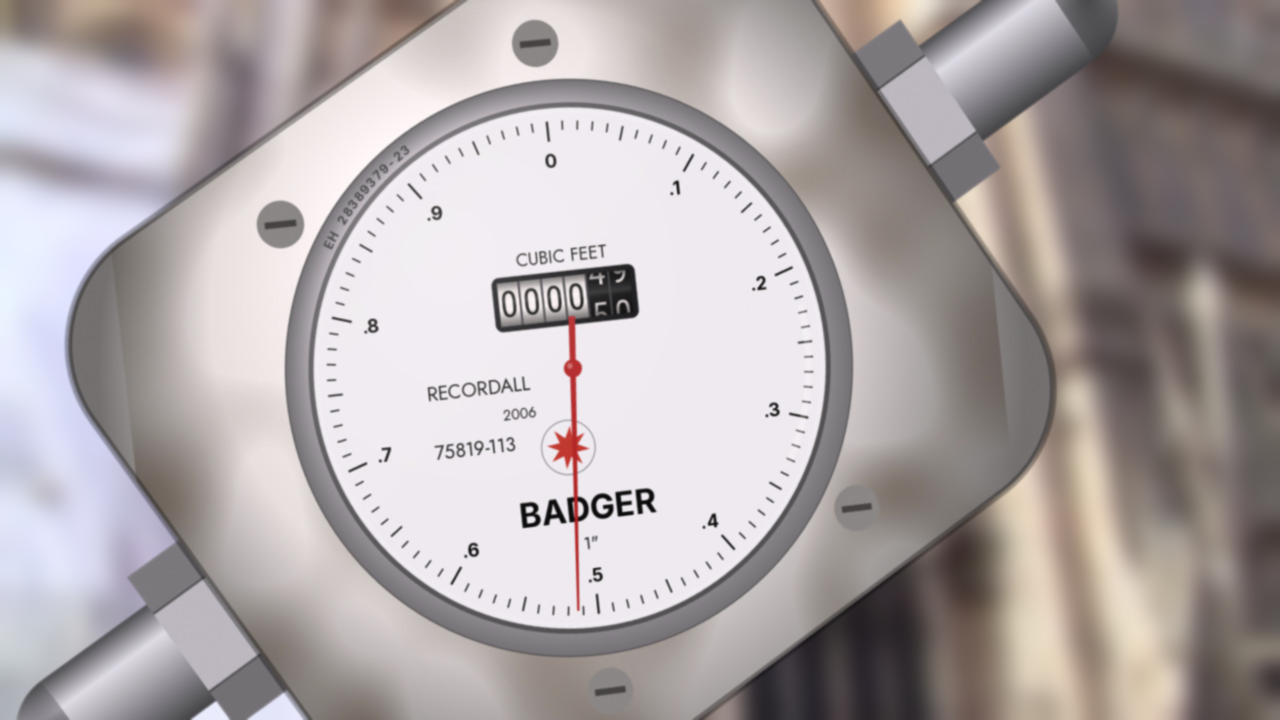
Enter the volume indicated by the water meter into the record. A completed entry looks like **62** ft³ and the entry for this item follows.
**49.51** ft³
